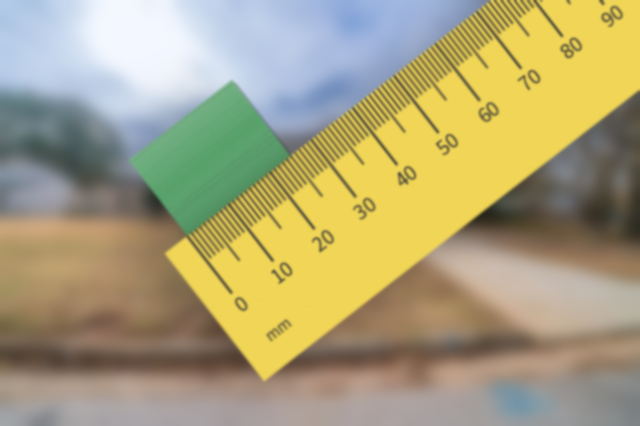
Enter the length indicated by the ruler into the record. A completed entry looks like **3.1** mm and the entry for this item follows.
**25** mm
